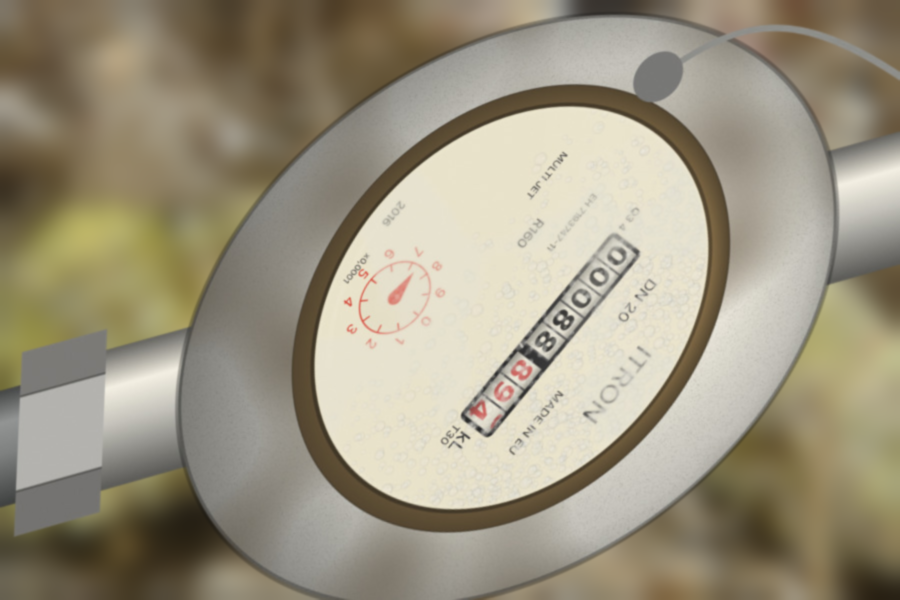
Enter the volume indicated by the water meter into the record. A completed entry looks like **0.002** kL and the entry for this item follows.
**88.8937** kL
